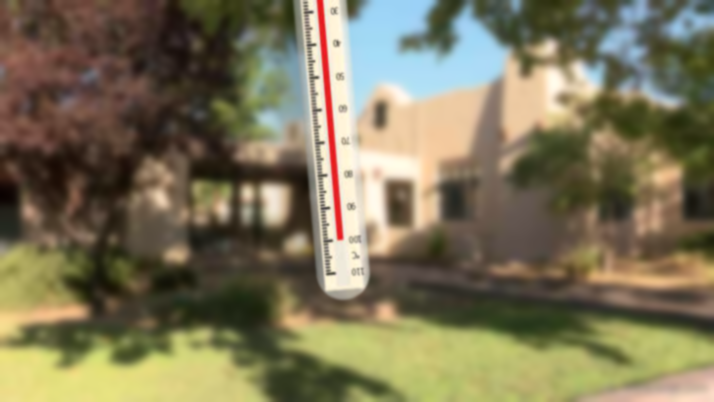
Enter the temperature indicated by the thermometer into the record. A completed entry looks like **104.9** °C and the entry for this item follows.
**100** °C
